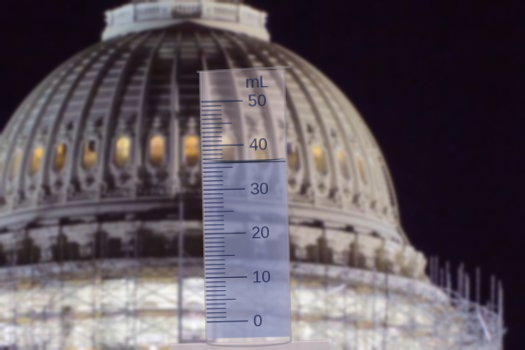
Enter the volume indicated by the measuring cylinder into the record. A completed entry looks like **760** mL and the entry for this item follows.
**36** mL
